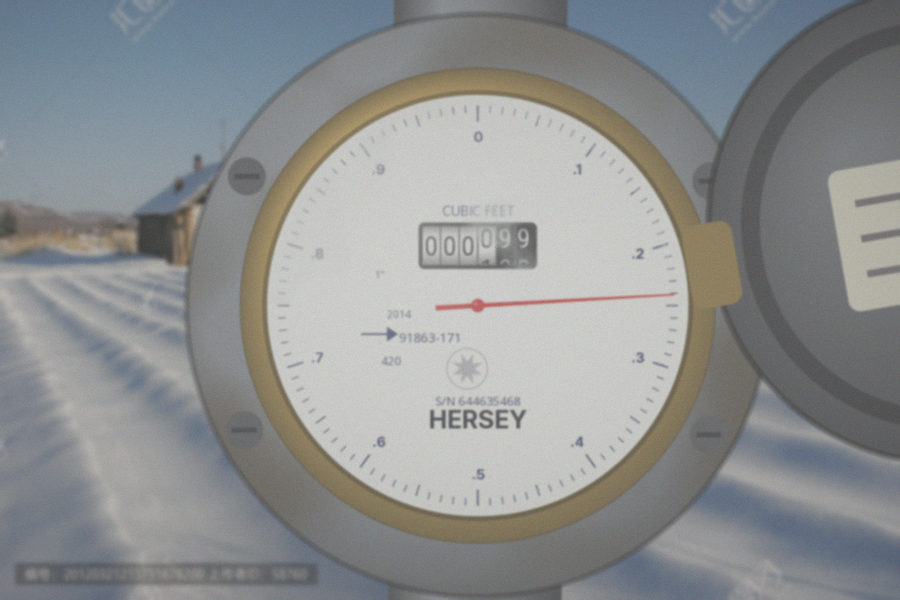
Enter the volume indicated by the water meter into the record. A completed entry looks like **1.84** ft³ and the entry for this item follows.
**99.24** ft³
